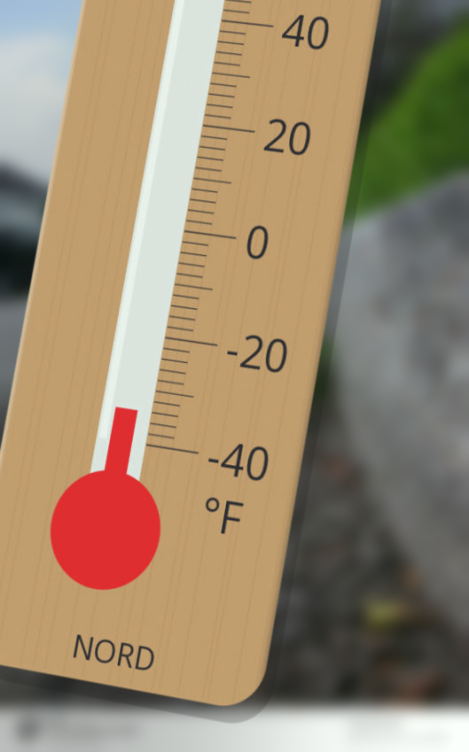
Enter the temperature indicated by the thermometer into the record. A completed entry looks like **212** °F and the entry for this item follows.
**-34** °F
